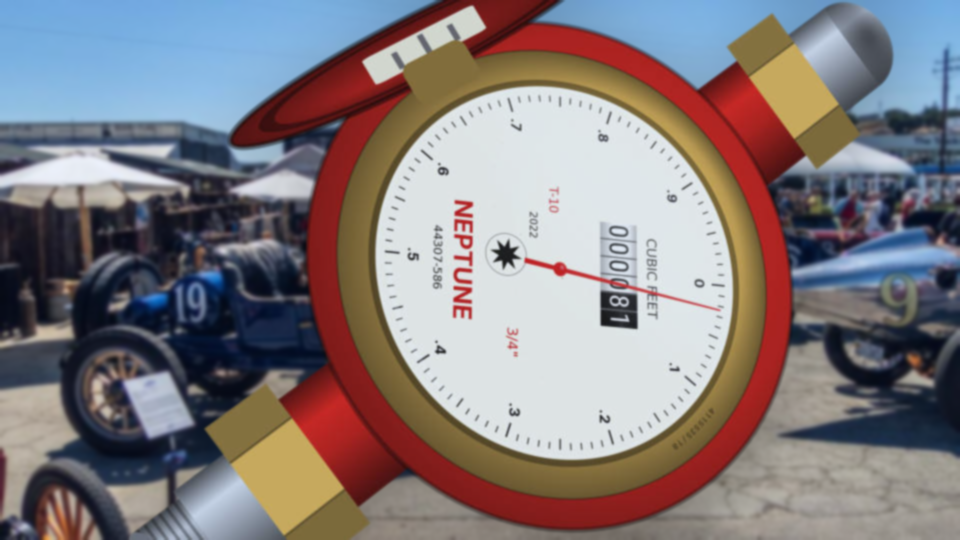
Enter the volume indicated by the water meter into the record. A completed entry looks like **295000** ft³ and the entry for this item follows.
**81.02** ft³
